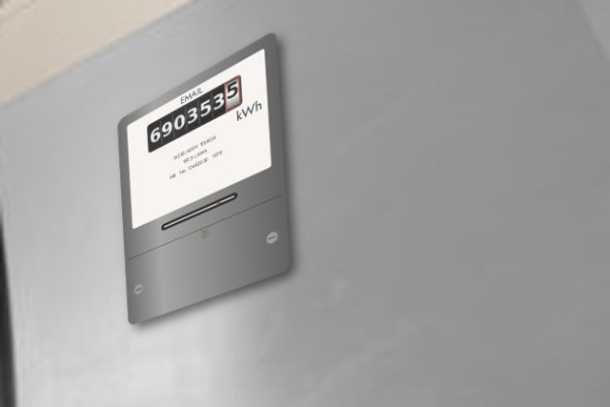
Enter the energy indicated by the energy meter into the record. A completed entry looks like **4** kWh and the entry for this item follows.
**690353.5** kWh
